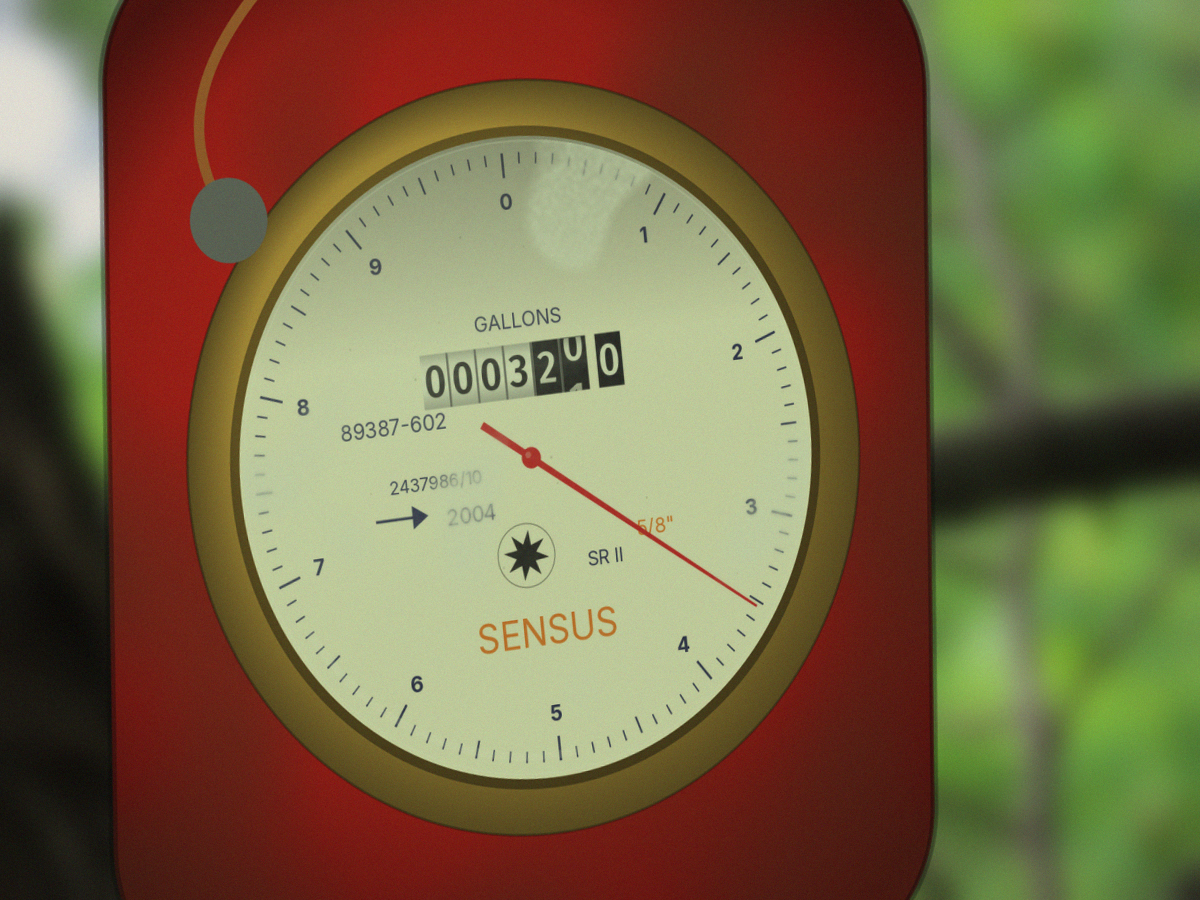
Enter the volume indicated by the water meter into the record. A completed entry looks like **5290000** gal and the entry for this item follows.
**3203.5** gal
